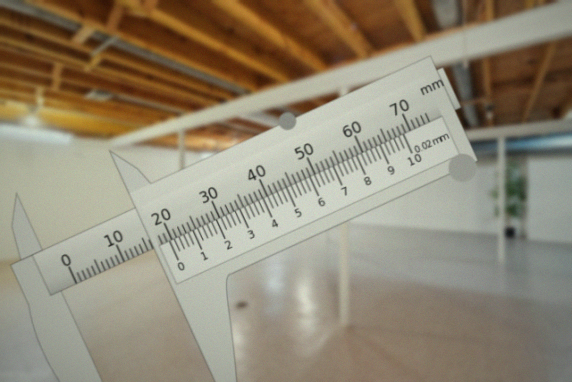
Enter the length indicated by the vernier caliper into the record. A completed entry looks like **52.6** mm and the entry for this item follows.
**19.5** mm
